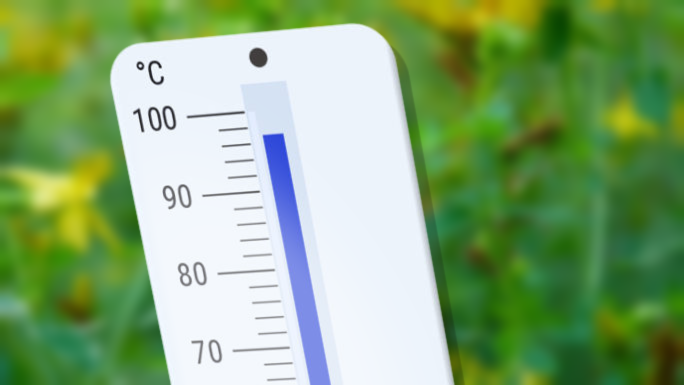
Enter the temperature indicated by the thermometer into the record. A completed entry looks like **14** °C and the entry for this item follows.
**97** °C
